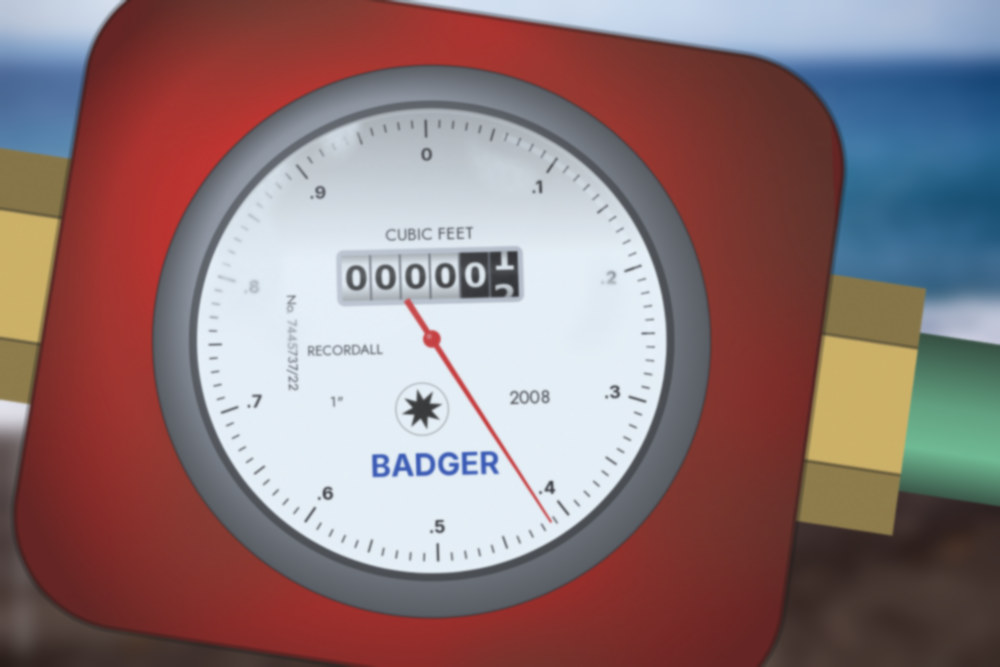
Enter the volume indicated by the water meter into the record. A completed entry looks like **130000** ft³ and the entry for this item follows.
**1.41** ft³
